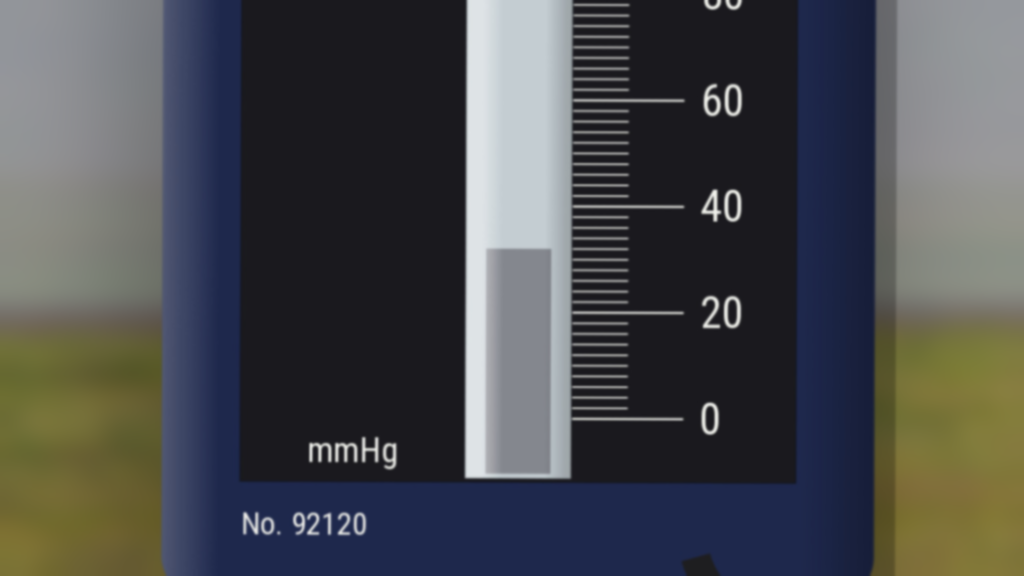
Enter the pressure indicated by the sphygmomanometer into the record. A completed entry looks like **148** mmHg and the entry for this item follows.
**32** mmHg
